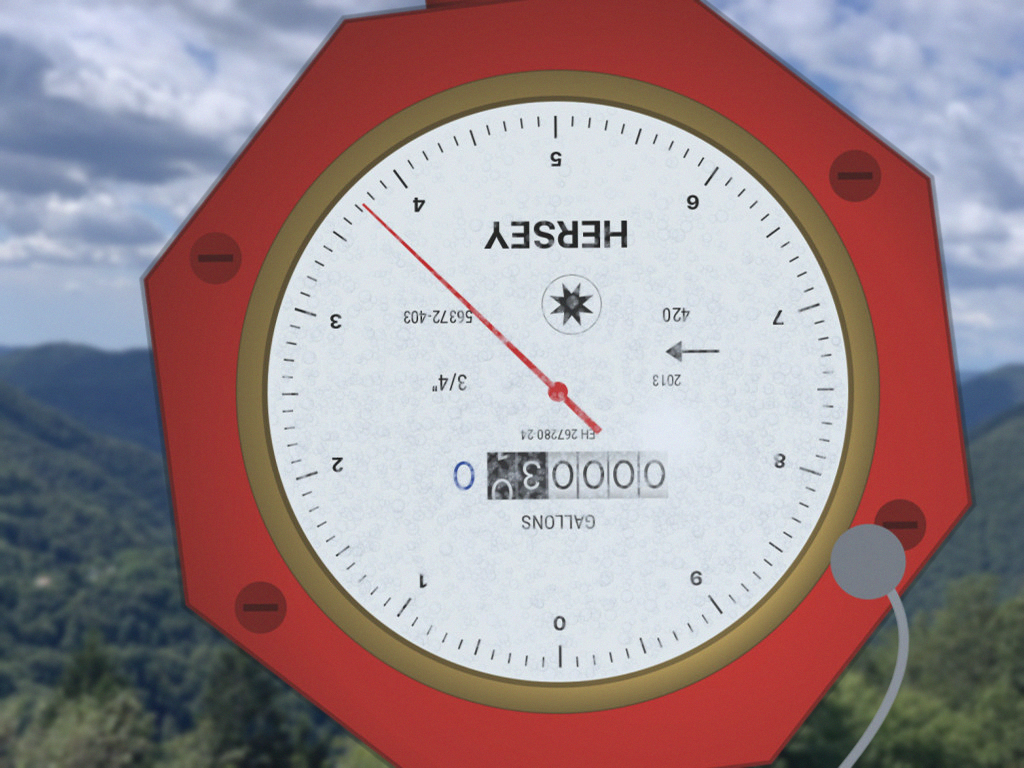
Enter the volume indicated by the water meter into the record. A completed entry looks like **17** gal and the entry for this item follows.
**303.7** gal
